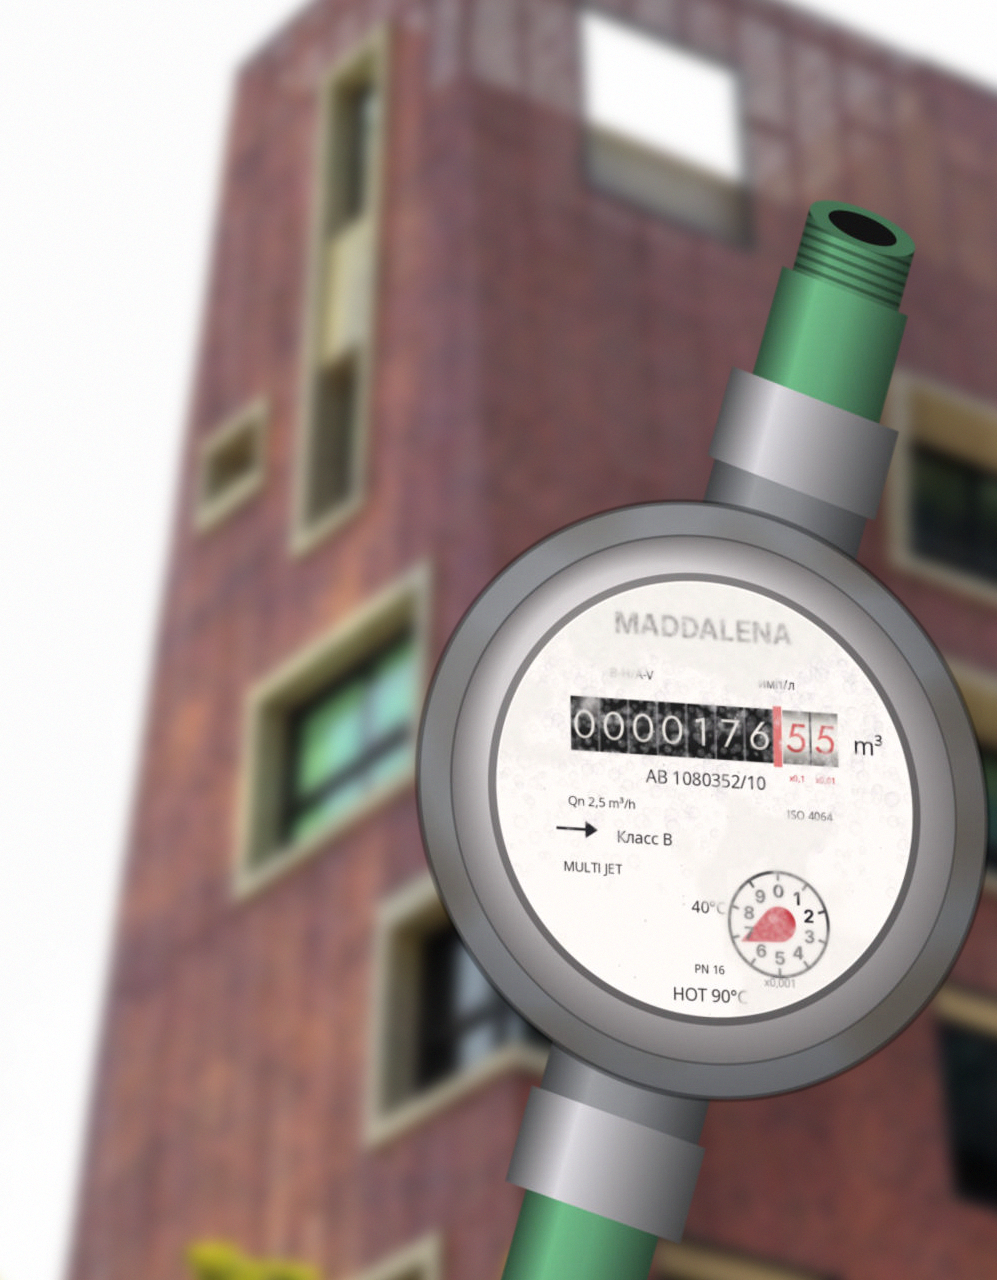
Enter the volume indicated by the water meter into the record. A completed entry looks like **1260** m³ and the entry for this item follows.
**176.556** m³
